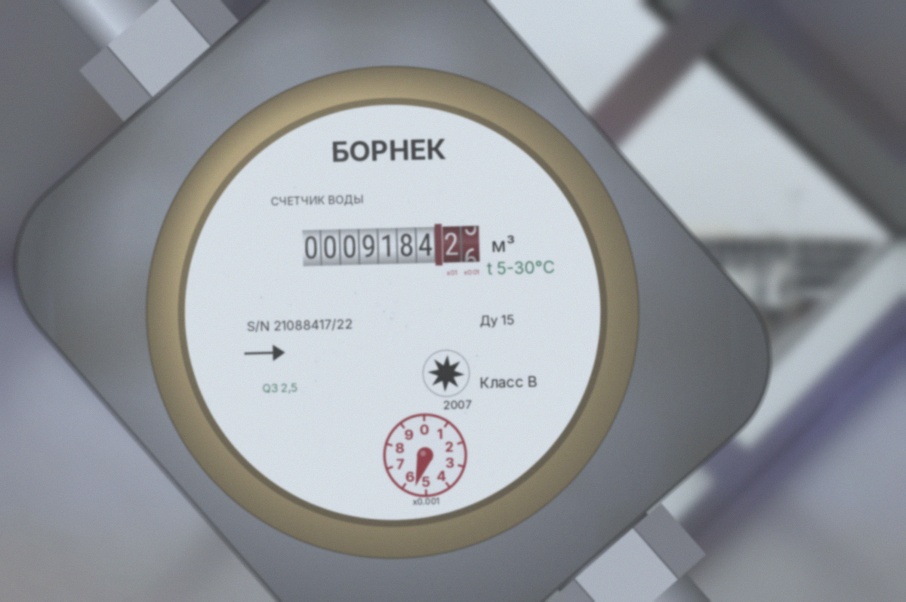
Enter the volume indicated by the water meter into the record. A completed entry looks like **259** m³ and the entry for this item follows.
**9184.255** m³
